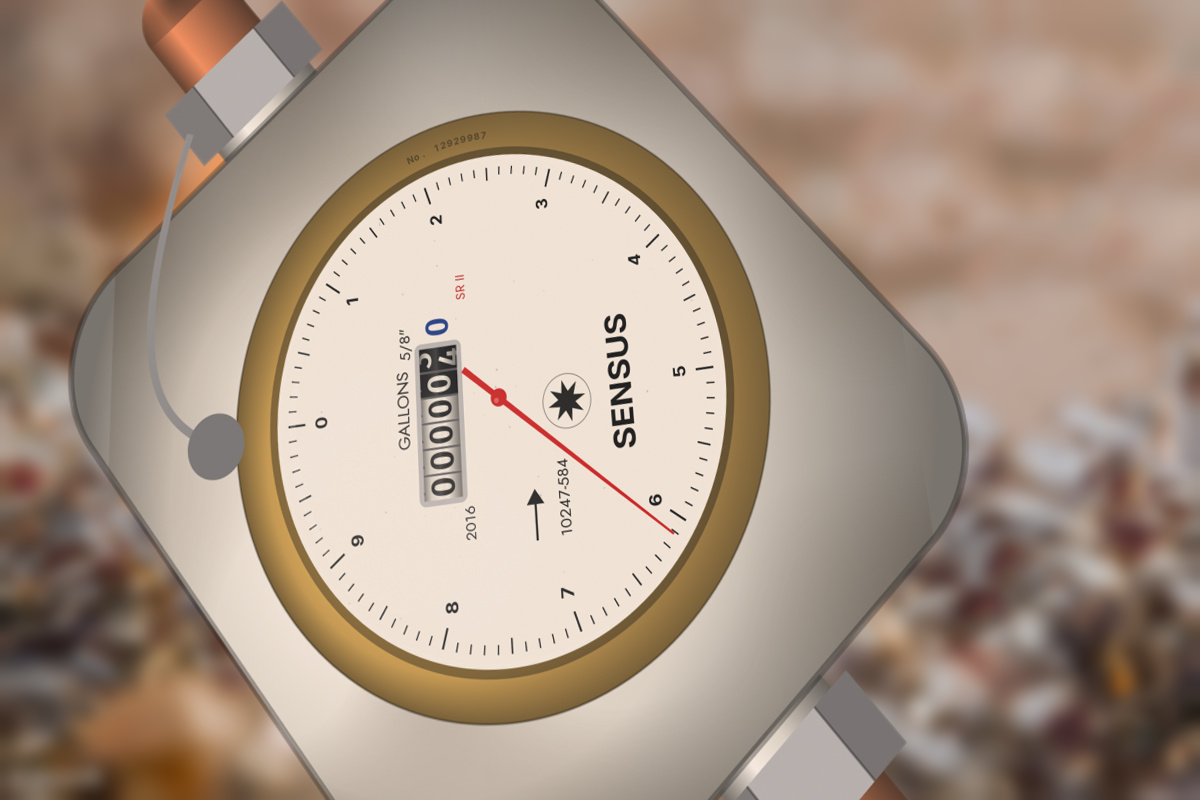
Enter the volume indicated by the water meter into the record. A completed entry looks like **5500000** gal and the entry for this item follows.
**36.1** gal
